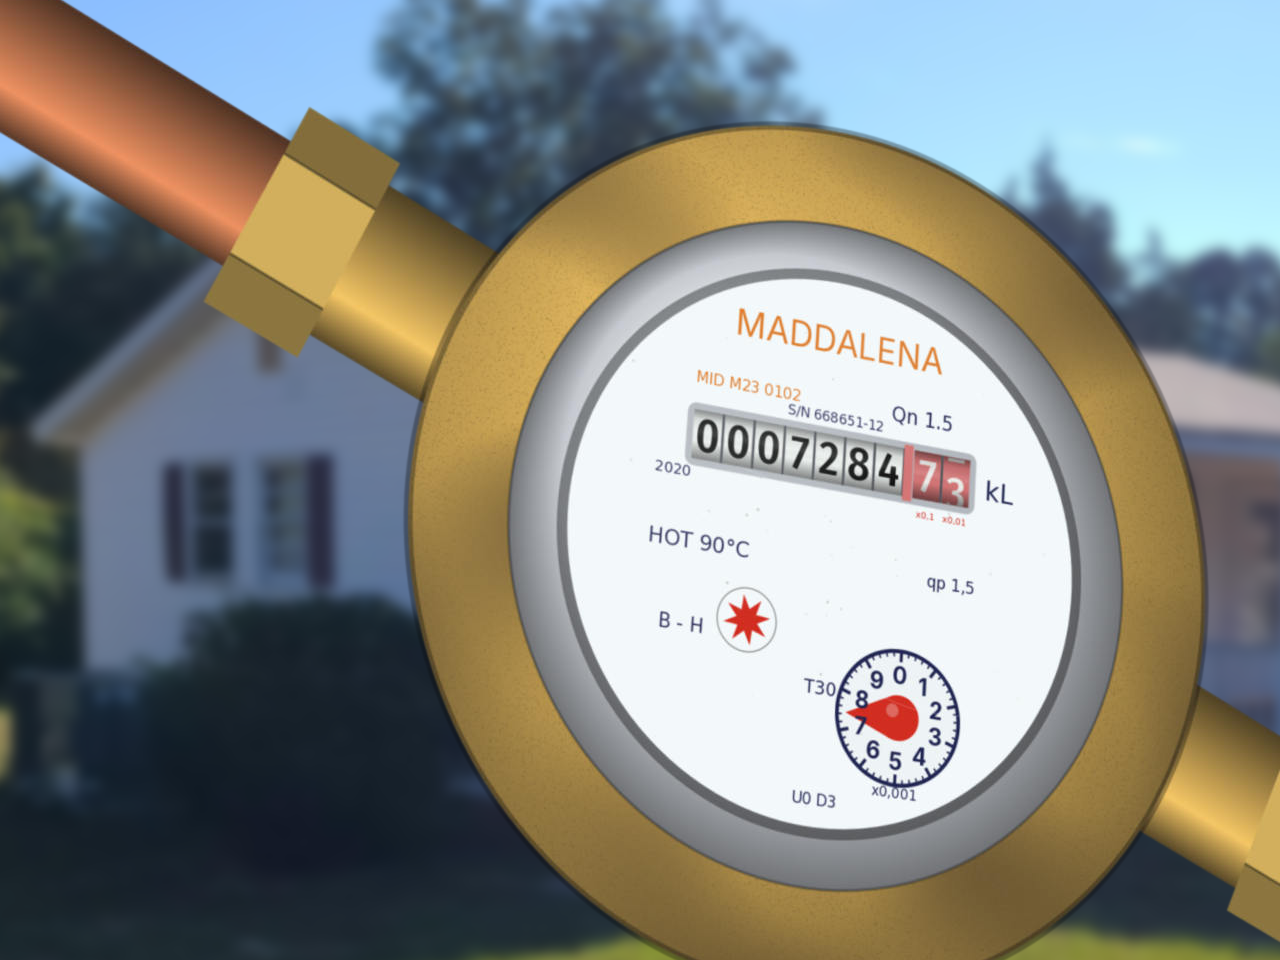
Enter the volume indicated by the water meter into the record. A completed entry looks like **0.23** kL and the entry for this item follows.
**7284.727** kL
